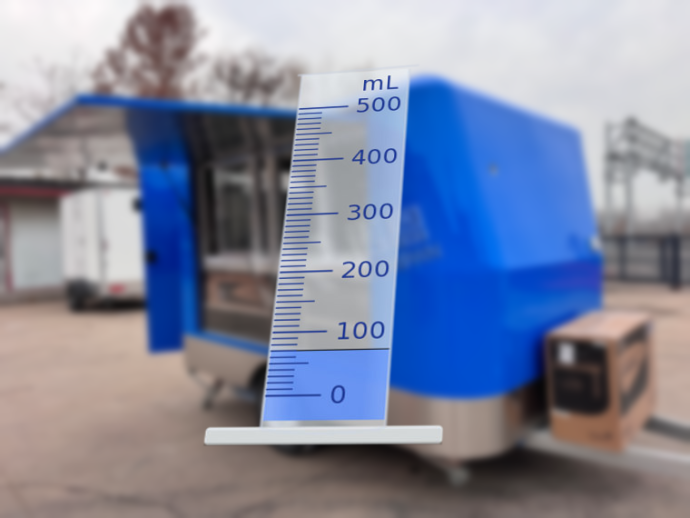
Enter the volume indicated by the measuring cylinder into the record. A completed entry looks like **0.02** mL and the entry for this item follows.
**70** mL
